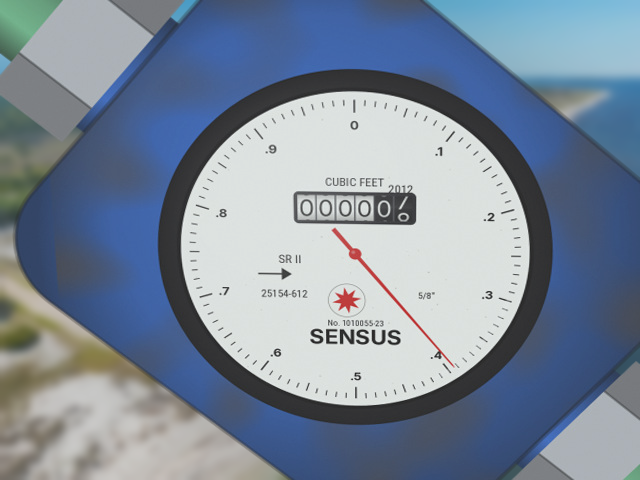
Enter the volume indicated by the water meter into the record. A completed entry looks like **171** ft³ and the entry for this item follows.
**7.39** ft³
